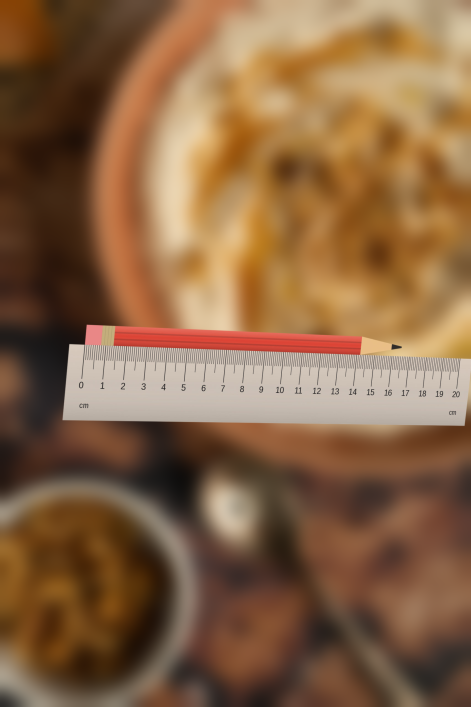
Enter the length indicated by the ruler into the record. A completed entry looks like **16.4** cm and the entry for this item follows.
**16.5** cm
